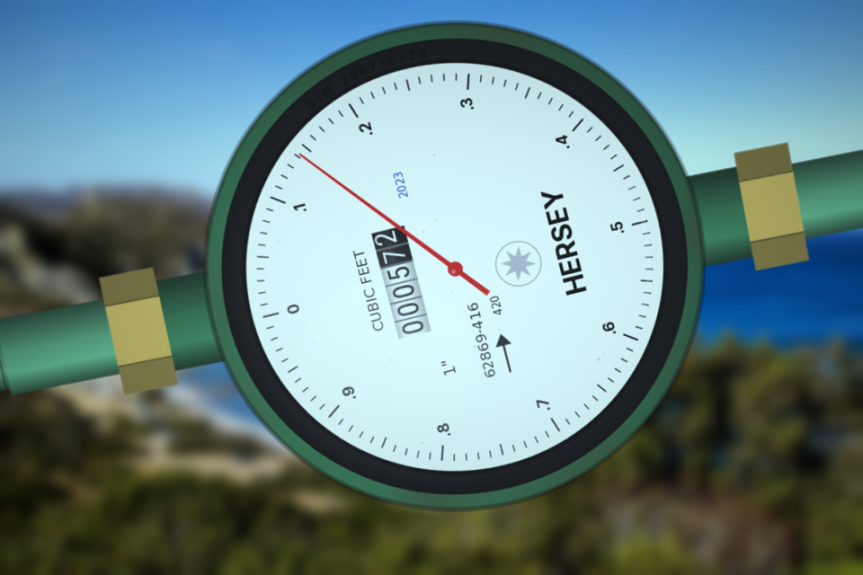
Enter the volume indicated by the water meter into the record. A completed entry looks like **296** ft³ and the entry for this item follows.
**572.14** ft³
